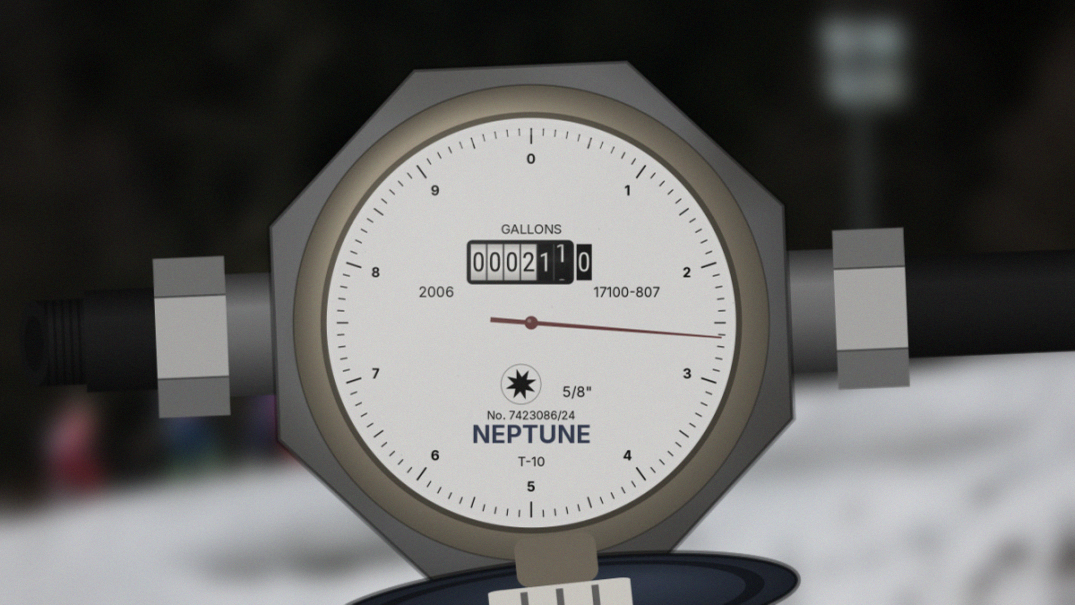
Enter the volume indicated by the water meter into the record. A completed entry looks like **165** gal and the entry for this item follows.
**2112.6** gal
